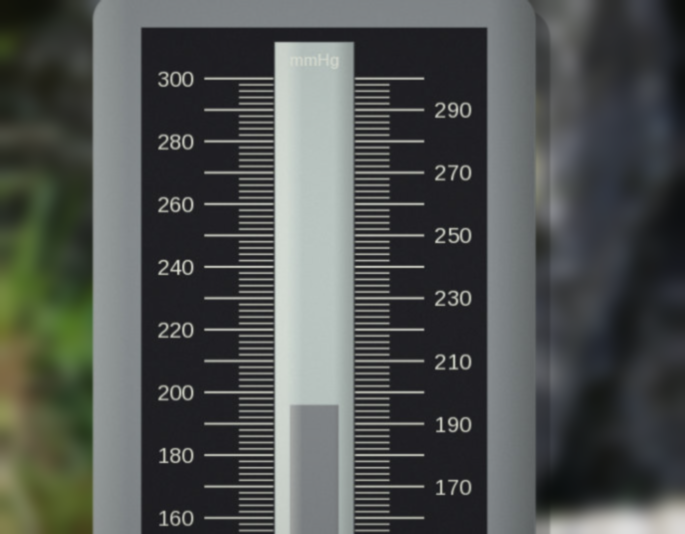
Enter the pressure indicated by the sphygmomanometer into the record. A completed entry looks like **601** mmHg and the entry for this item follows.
**196** mmHg
